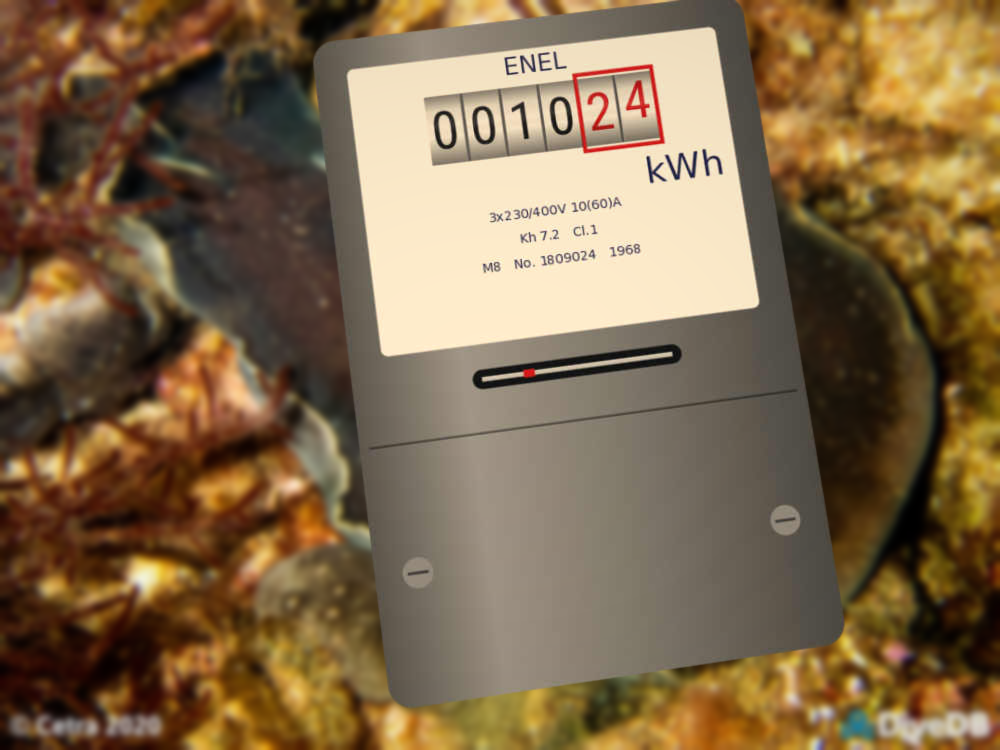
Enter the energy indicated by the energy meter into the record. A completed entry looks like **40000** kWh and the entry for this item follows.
**10.24** kWh
